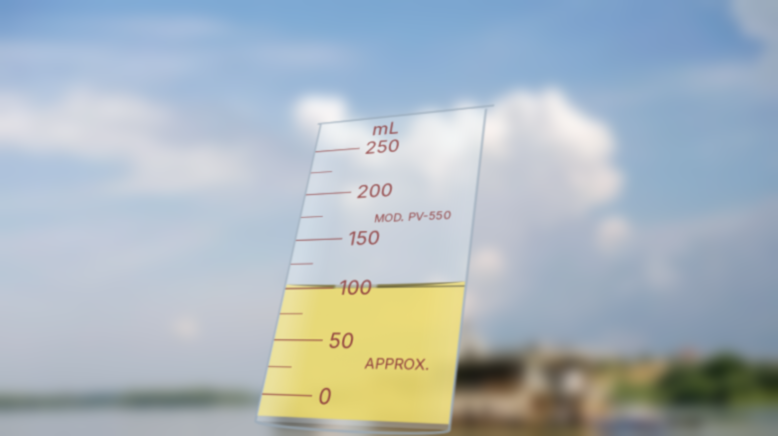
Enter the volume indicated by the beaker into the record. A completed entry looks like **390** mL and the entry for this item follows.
**100** mL
